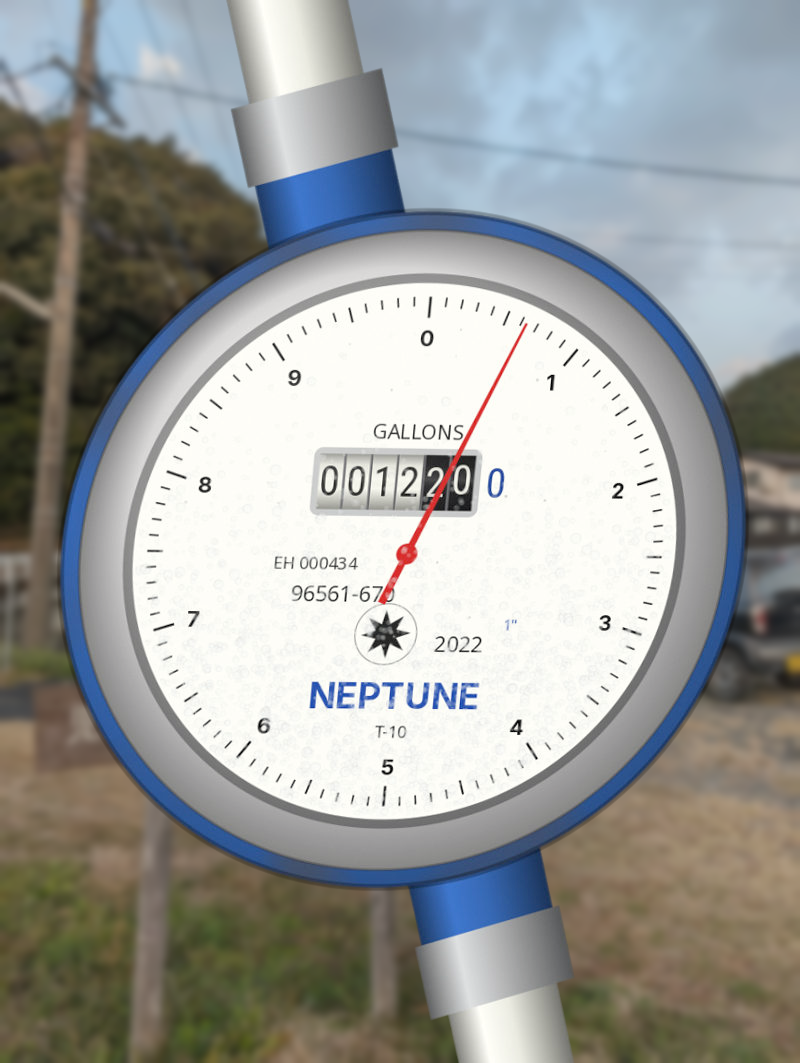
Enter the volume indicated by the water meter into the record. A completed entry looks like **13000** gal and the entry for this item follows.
**12200.6** gal
